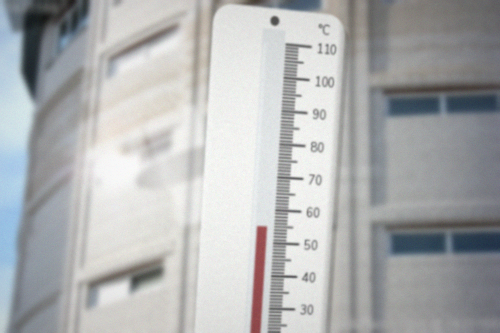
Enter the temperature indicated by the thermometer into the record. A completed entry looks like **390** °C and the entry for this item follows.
**55** °C
